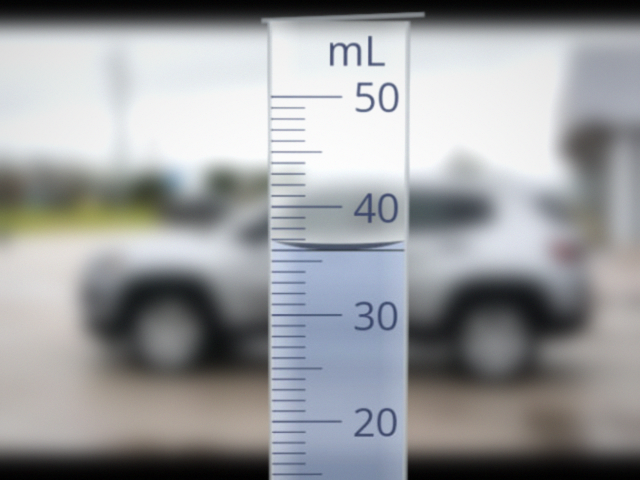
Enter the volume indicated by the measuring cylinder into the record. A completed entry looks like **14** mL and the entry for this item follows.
**36** mL
